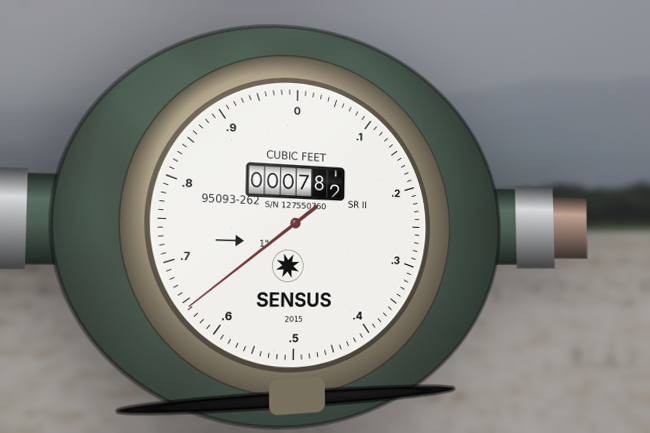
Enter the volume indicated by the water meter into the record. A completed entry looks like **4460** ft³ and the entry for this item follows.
**781.64** ft³
